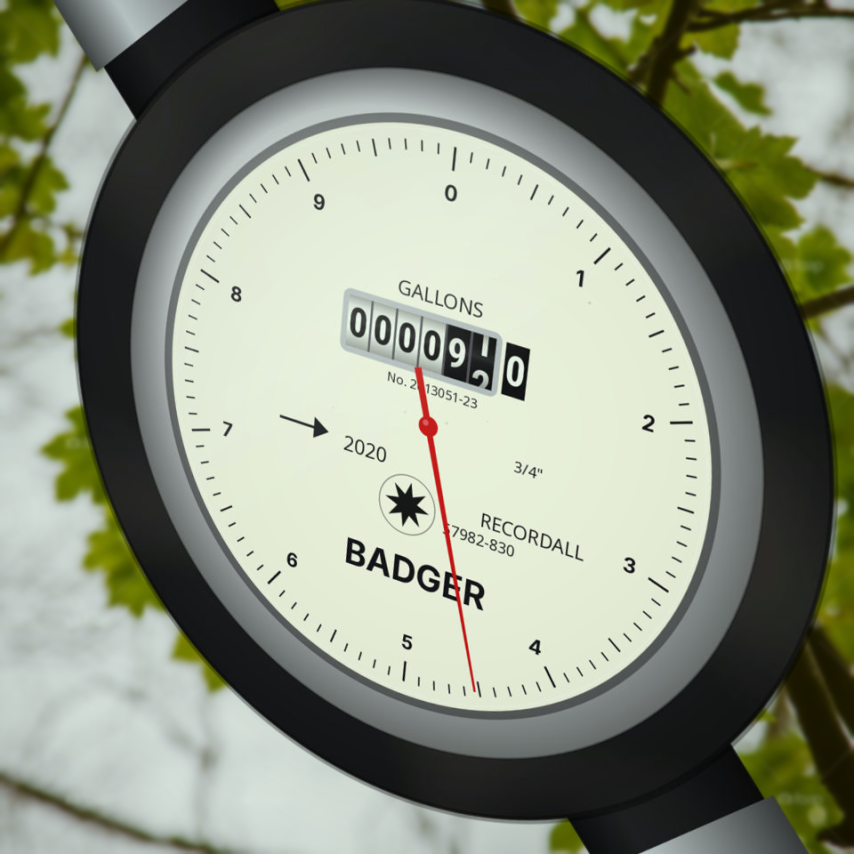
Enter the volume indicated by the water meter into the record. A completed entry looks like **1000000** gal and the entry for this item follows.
**914.5** gal
